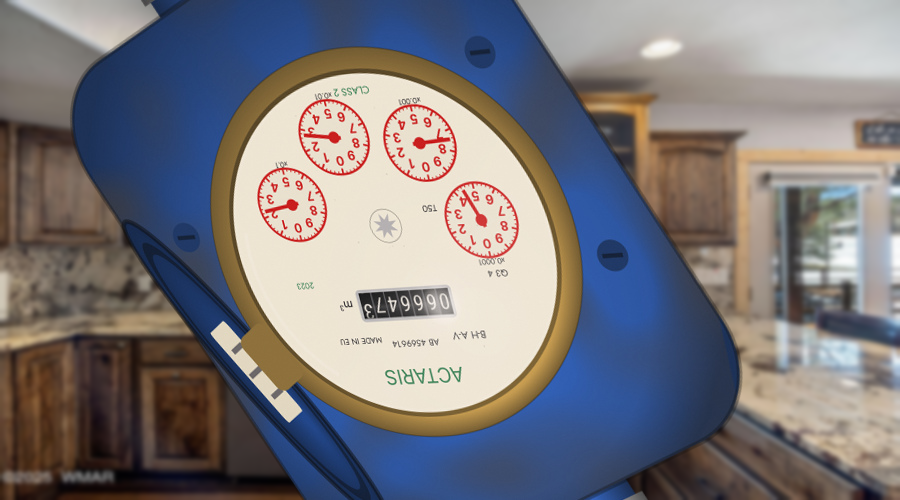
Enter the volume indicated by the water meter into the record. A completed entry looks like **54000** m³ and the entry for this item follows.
**666473.2274** m³
